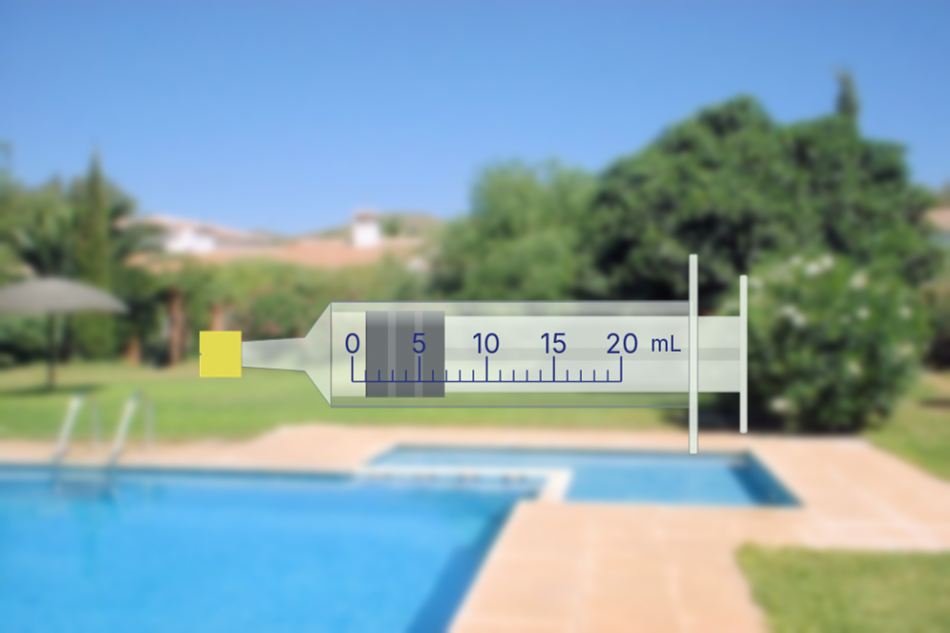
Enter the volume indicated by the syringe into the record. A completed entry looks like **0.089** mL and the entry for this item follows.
**1** mL
